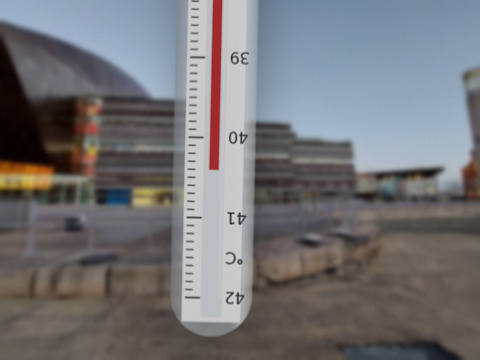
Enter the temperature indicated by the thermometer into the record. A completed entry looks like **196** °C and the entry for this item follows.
**40.4** °C
